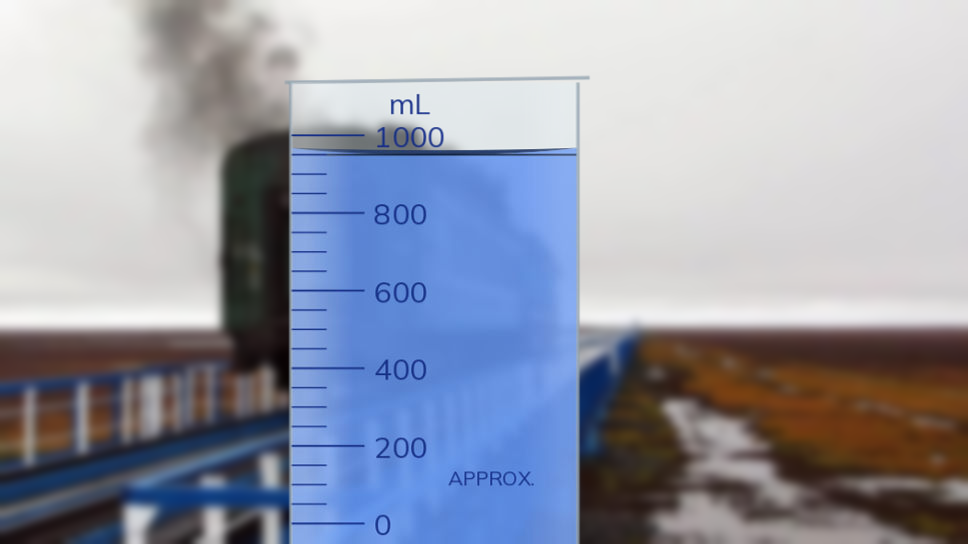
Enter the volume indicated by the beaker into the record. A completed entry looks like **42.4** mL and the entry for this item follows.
**950** mL
